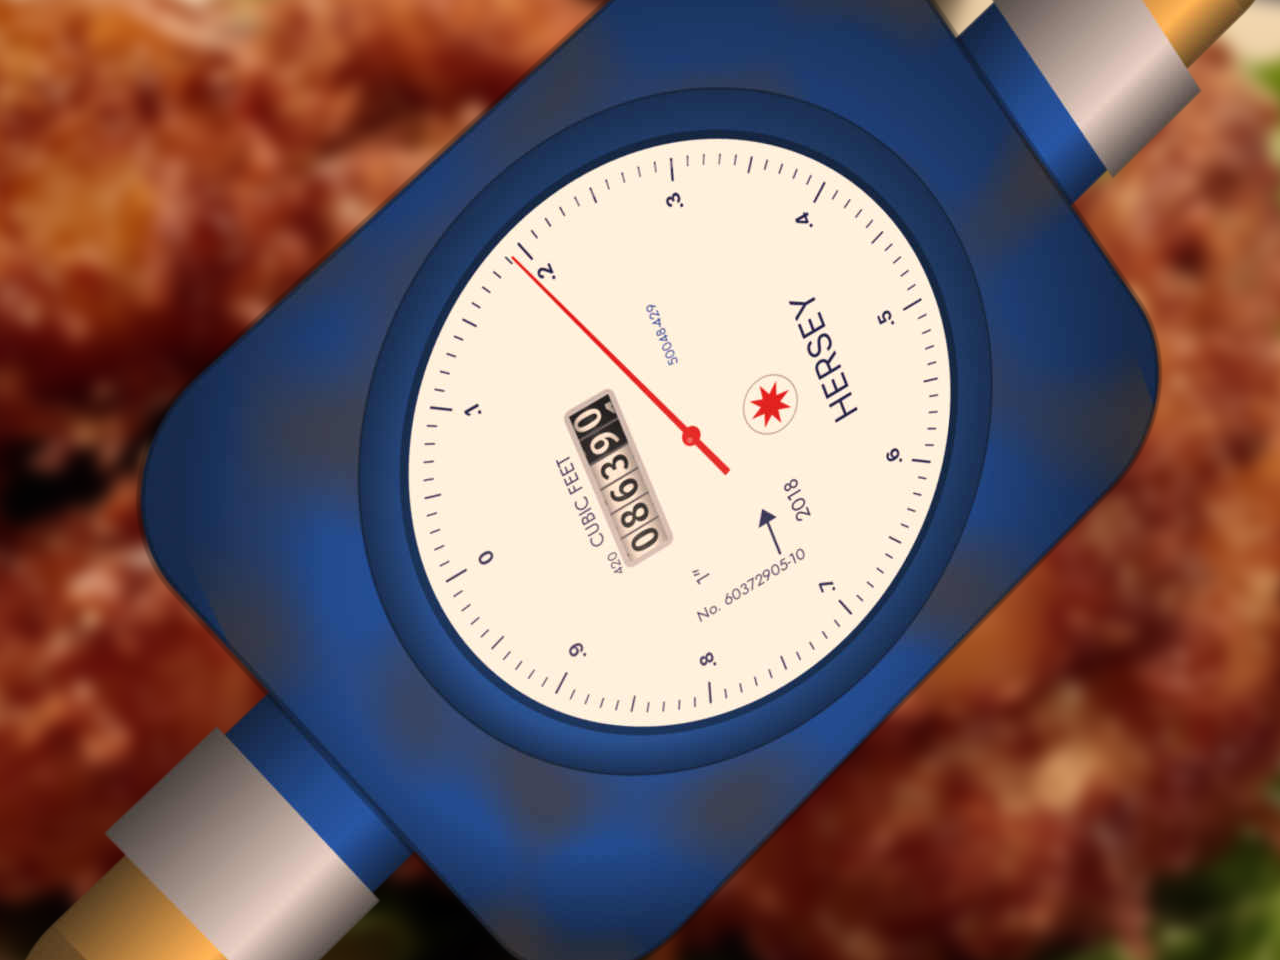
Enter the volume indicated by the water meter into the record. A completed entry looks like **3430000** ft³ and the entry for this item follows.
**86390.19** ft³
